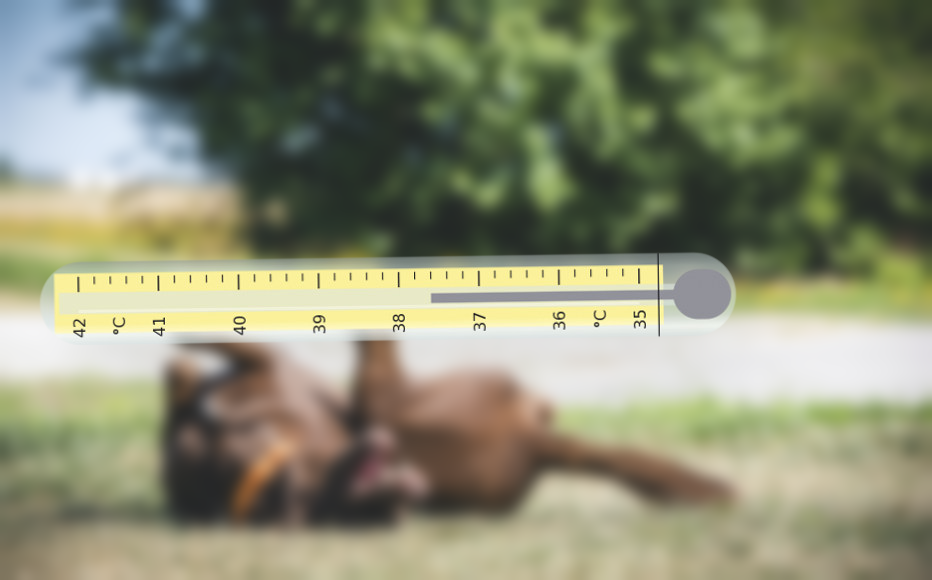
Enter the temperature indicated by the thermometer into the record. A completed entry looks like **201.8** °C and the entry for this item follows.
**37.6** °C
